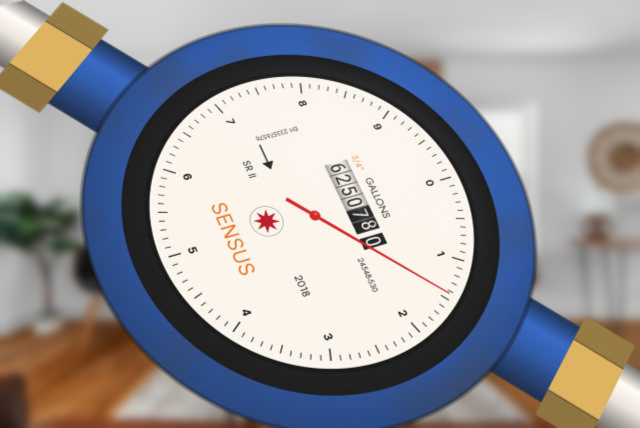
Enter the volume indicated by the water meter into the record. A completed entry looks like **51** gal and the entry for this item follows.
**6250781.4** gal
